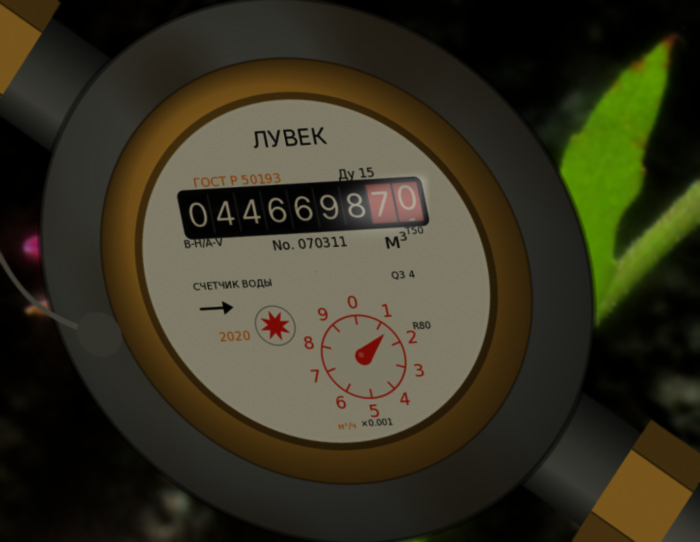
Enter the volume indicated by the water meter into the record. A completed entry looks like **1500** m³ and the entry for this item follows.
**446698.701** m³
